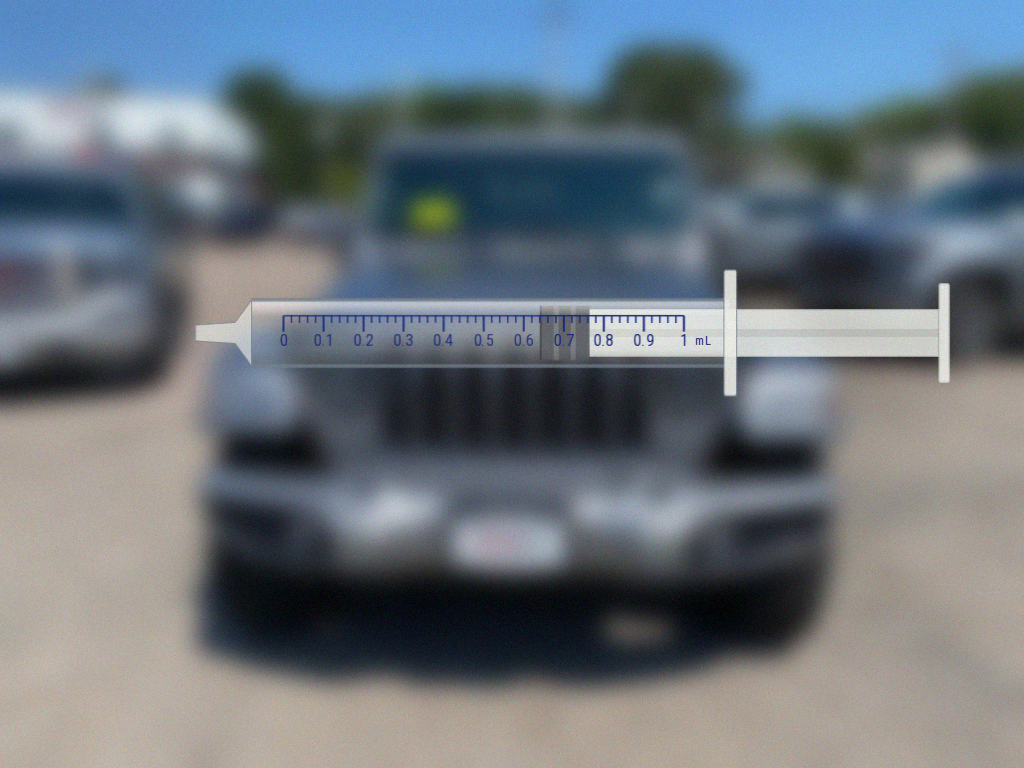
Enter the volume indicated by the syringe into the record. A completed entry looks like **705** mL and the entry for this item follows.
**0.64** mL
